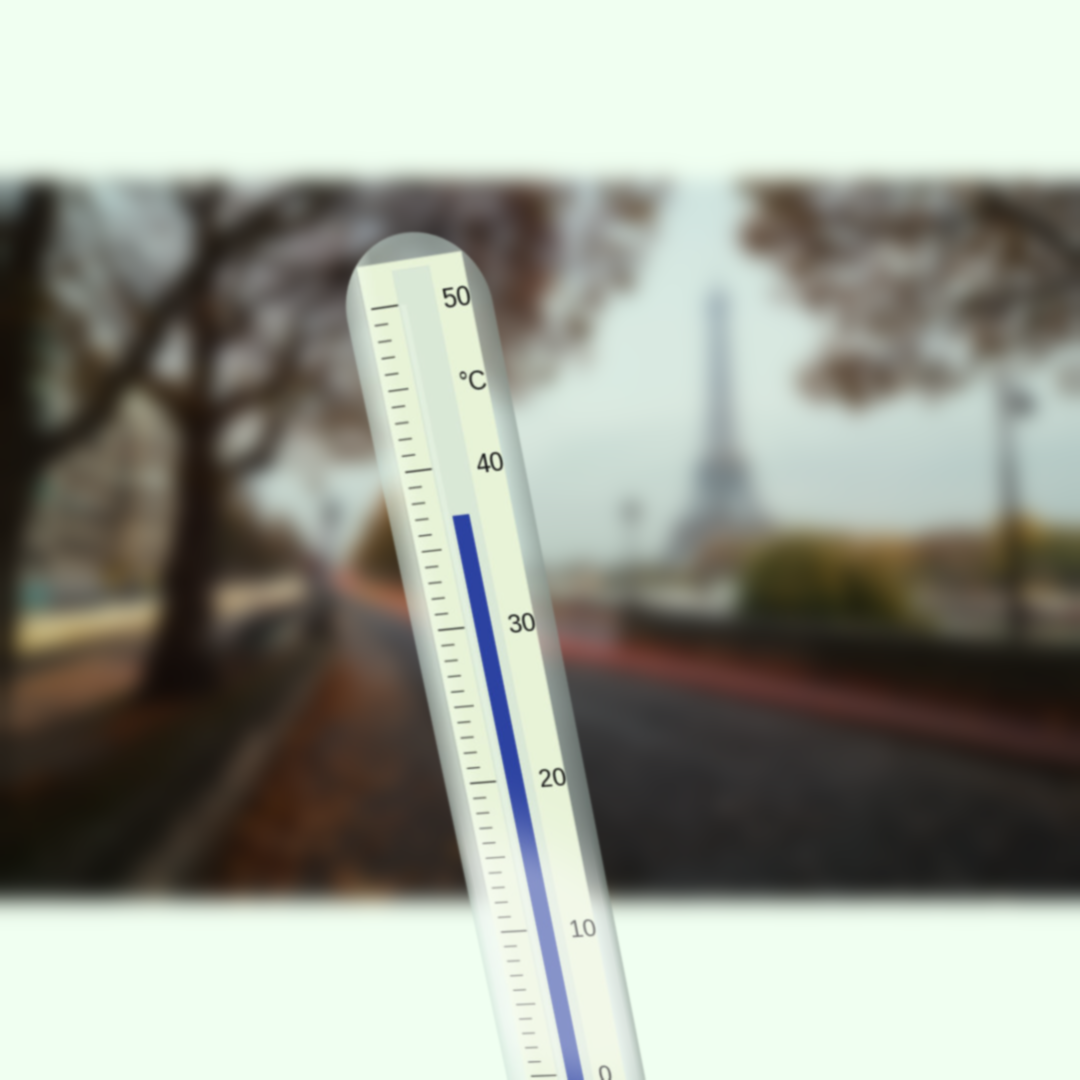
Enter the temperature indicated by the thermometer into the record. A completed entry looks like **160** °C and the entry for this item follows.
**37** °C
